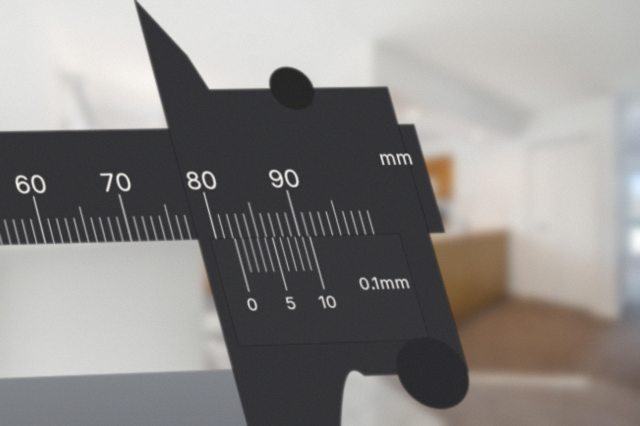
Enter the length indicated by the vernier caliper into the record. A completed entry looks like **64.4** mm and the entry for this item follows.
**82.2** mm
